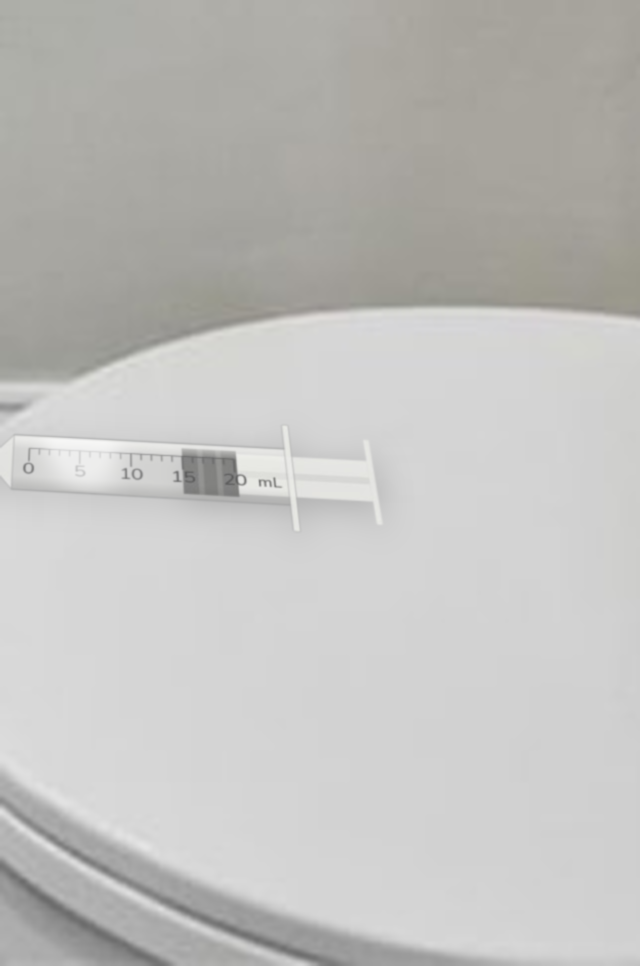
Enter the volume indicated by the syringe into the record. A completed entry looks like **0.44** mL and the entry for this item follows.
**15** mL
